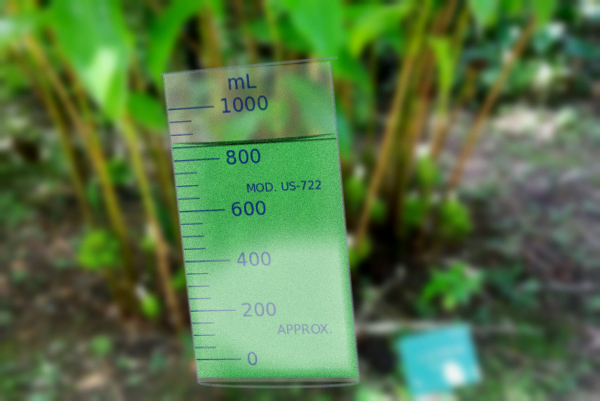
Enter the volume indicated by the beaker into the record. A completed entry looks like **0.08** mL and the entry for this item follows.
**850** mL
